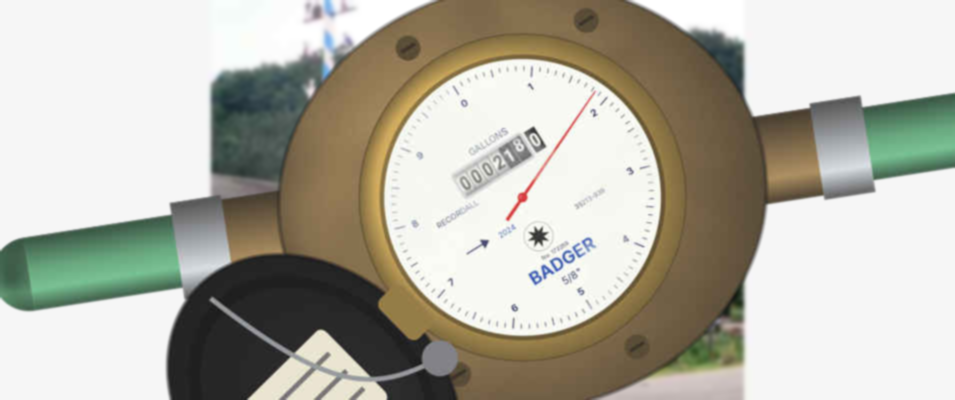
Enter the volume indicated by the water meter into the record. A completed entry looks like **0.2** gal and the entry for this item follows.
**2181.8** gal
